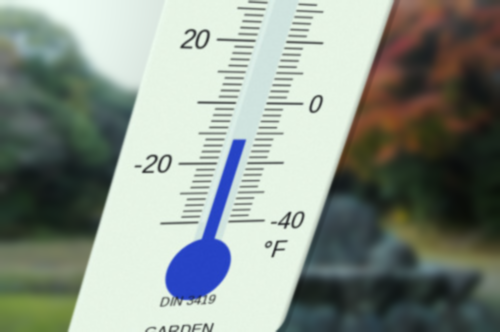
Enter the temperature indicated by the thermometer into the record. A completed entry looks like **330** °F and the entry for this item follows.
**-12** °F
